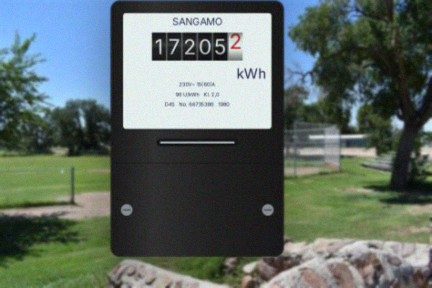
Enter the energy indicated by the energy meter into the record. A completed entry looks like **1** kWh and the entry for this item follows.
**17205.2** kWh
